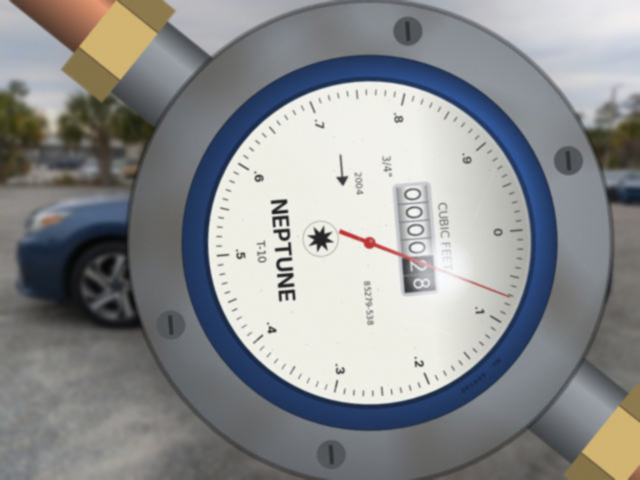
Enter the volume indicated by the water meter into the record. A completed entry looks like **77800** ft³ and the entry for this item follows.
**28.07** ft³
